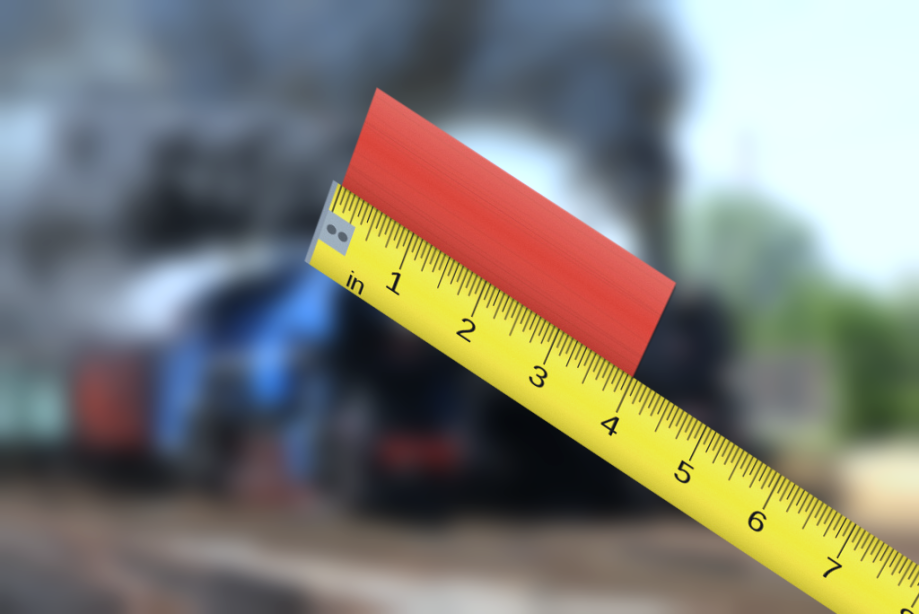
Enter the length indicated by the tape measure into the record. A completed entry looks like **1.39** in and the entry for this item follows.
**4** in
